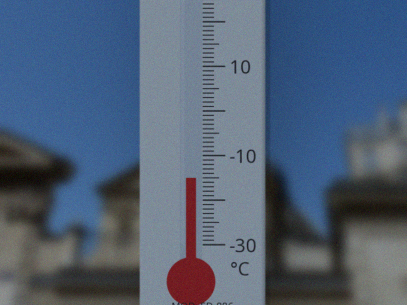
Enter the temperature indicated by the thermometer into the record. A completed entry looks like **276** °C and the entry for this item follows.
**-15** °C
